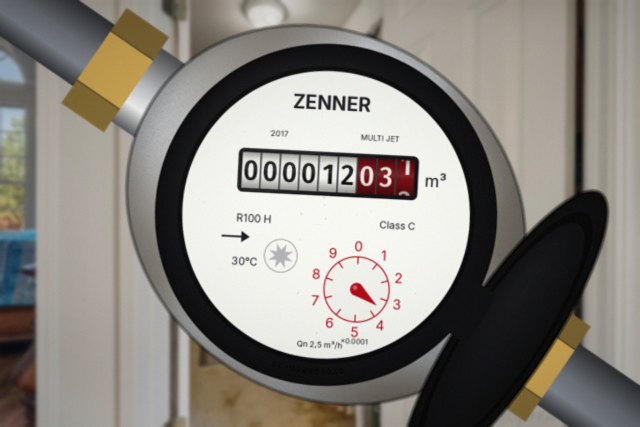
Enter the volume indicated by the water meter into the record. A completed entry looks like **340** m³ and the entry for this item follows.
**12.0313** m³
